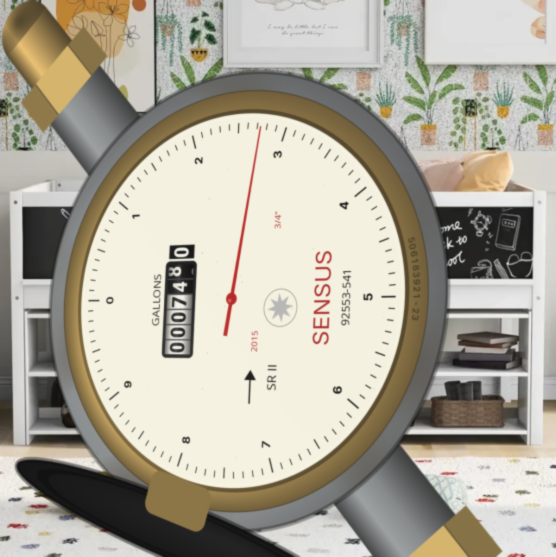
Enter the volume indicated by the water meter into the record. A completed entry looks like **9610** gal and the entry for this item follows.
**7482.7** gal
